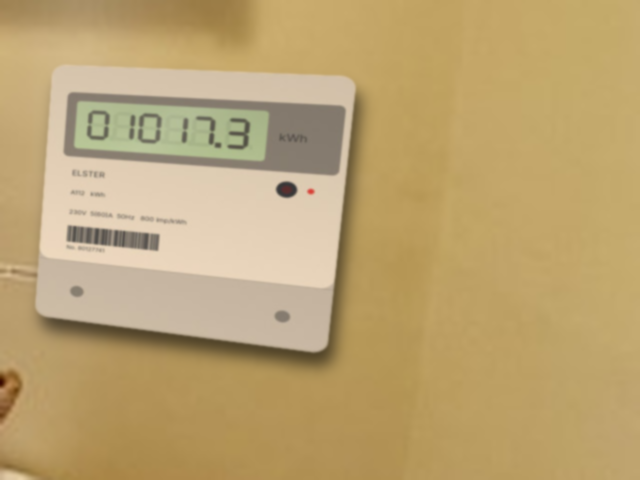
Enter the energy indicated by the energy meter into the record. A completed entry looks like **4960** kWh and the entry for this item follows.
**1017.3** kWh
